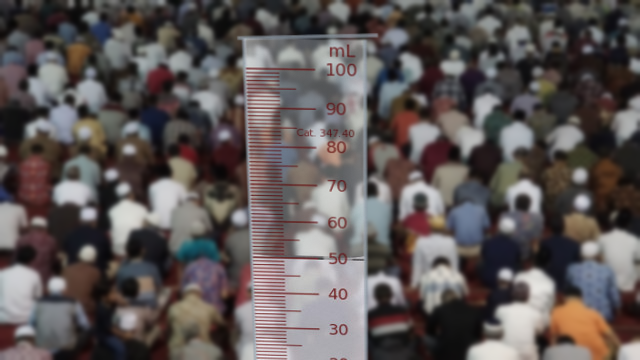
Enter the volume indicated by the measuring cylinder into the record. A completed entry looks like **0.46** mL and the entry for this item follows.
**50** mL
